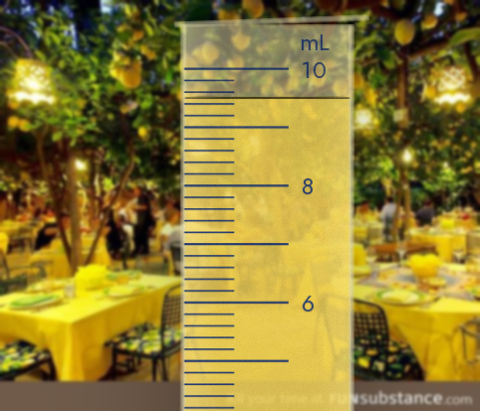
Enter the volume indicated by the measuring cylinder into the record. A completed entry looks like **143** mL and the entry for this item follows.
**9.5** mL
